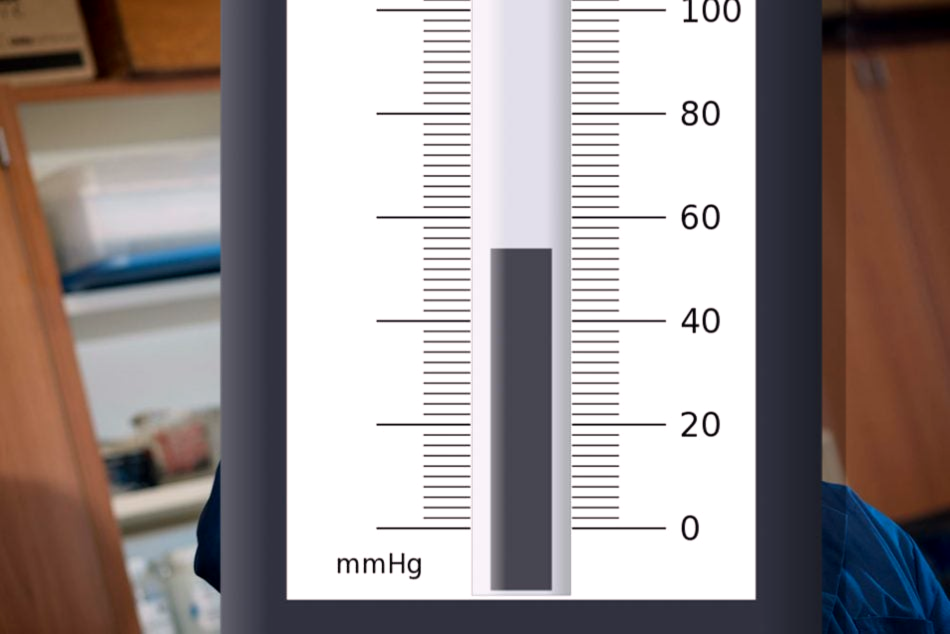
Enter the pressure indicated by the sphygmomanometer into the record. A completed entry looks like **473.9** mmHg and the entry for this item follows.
**54** mmHg
